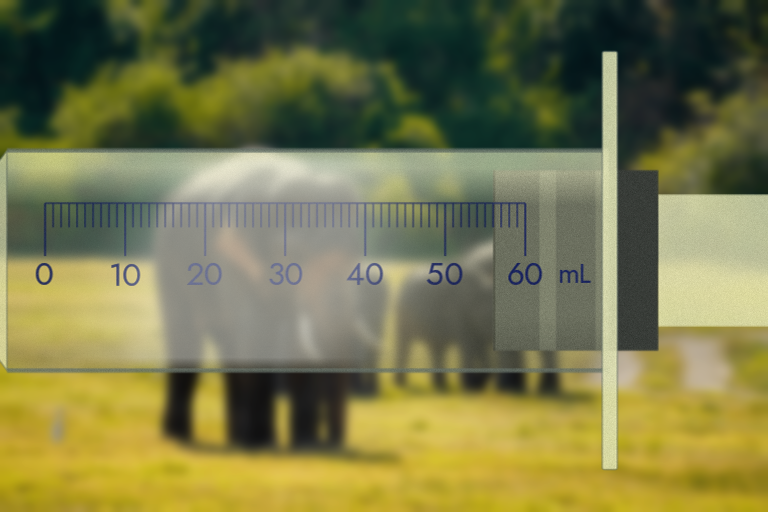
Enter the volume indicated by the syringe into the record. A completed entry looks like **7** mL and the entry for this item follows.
**56** mL
